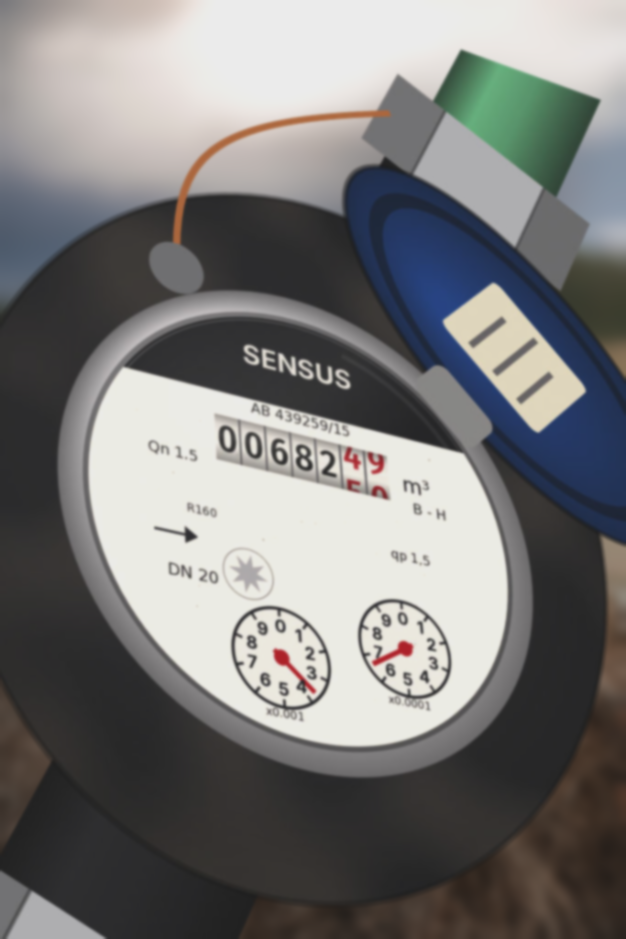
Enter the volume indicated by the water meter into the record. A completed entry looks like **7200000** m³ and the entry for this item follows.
**682.4936** m³
